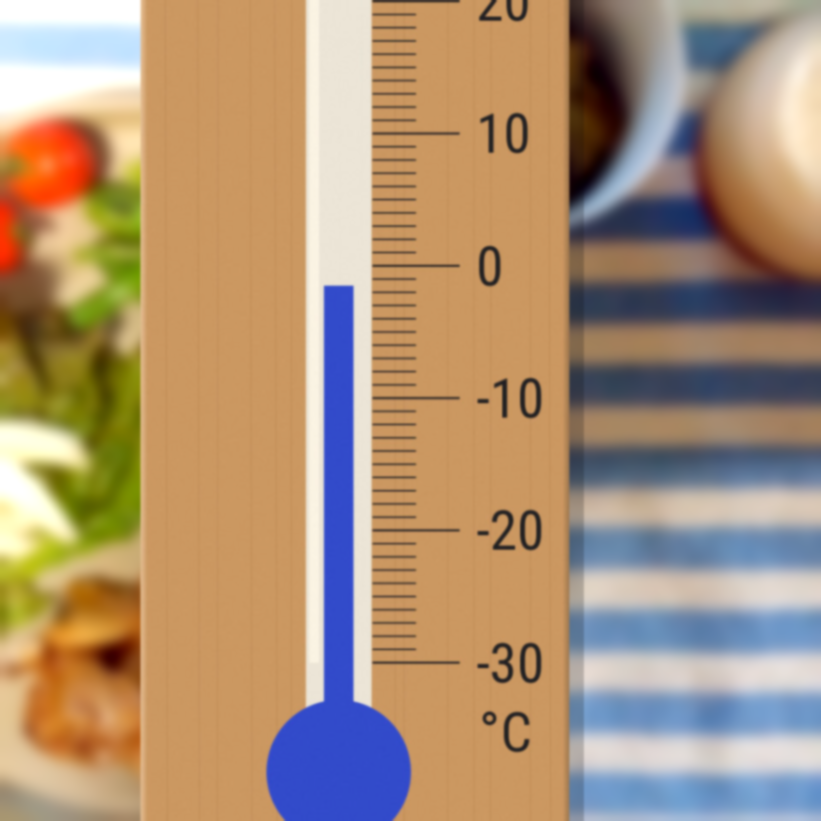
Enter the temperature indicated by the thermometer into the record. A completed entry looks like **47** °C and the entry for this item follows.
**-1.5** °C
